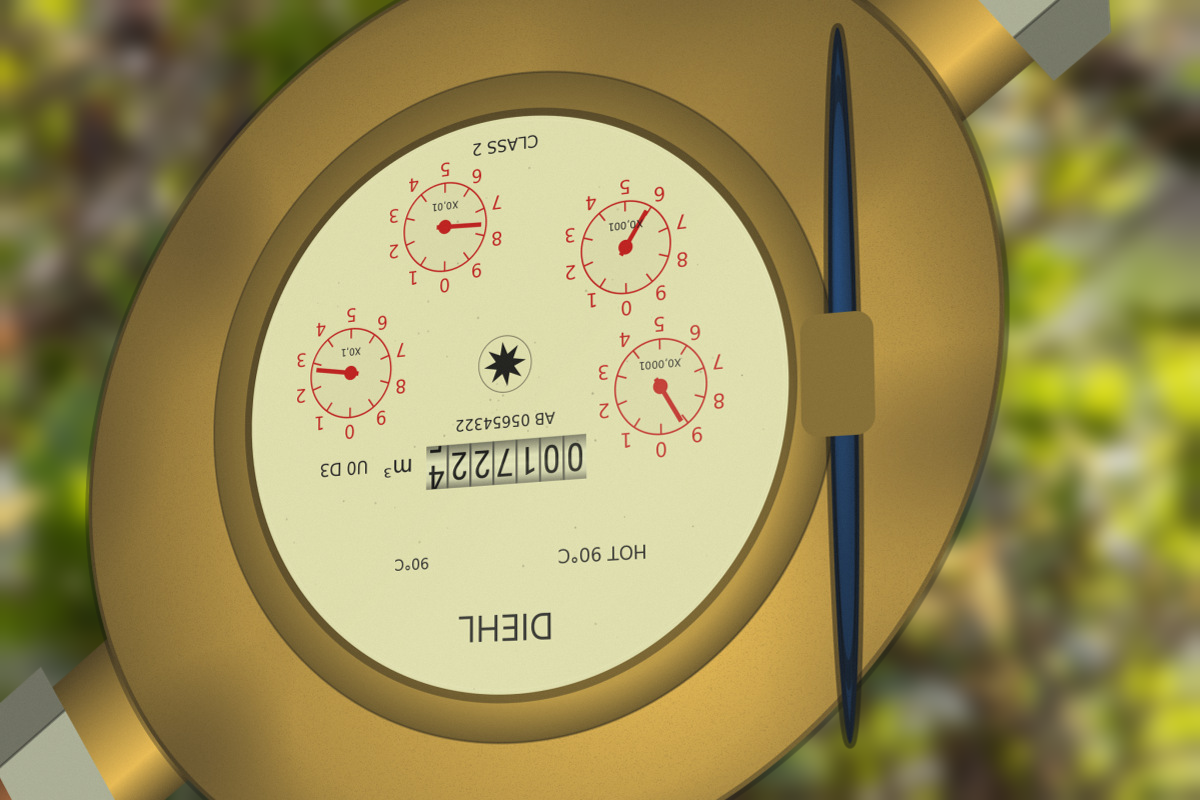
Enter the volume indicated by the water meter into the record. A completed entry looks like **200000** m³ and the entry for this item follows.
**17224.2759** m³
